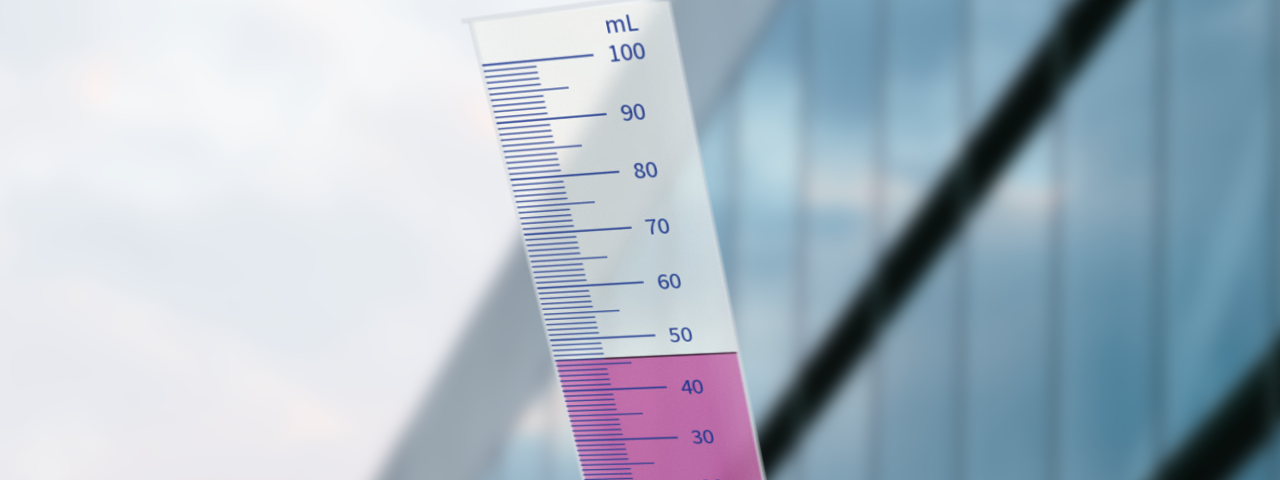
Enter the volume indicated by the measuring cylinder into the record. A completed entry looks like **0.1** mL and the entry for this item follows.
**46** mL
